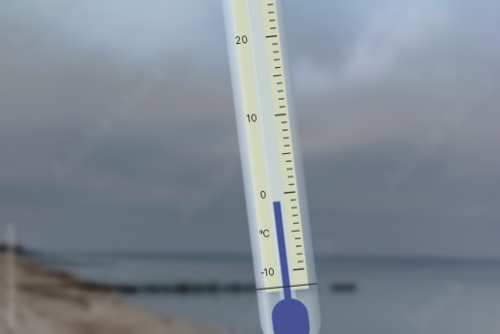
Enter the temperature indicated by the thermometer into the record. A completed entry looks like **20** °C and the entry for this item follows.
**-1** °C
